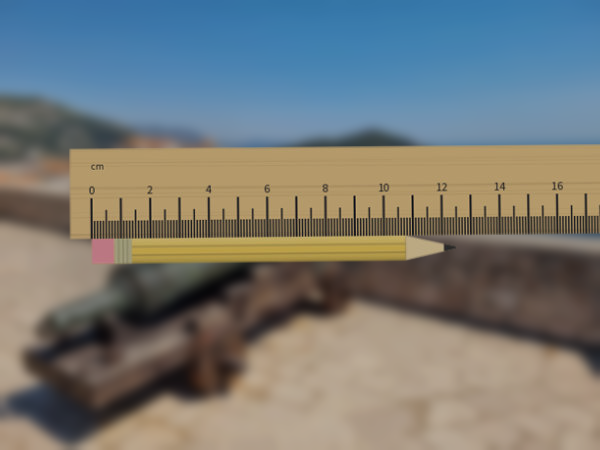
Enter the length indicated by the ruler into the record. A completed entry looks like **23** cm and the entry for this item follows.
**12.5** cm
